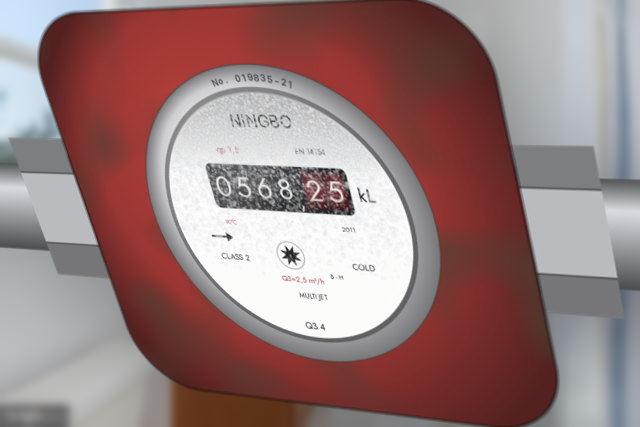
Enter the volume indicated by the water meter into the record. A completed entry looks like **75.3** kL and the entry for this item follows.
**568.25** kL
